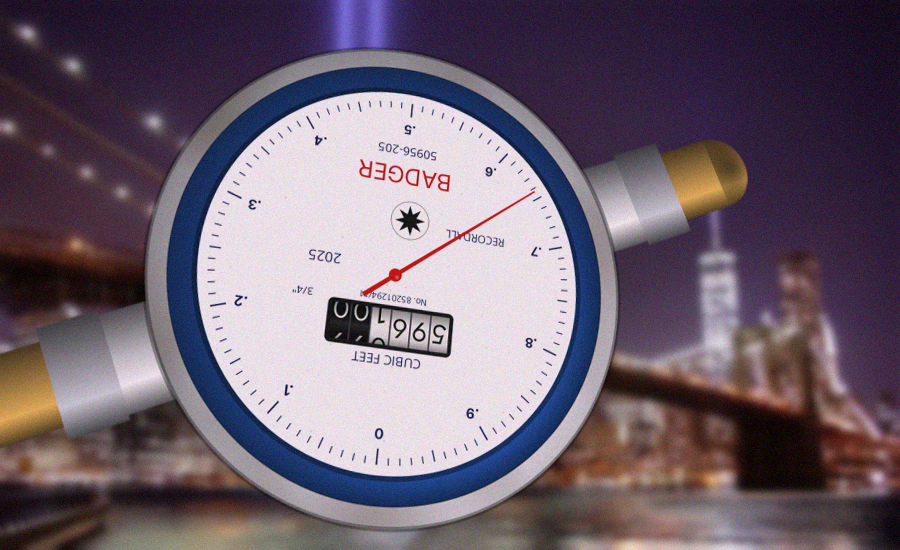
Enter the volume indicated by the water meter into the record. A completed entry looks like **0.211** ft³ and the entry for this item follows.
**596099.64** ft³
